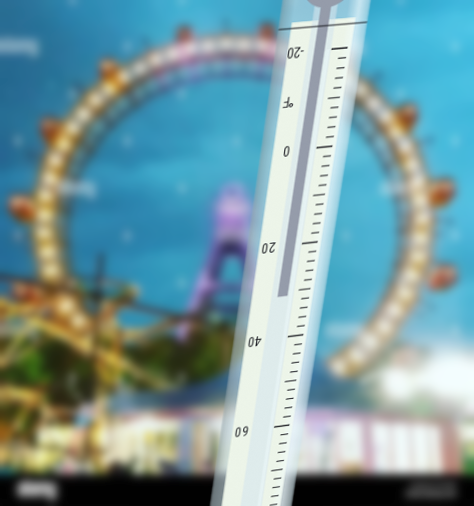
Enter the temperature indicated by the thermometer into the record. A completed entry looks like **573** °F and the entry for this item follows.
**31** °F
